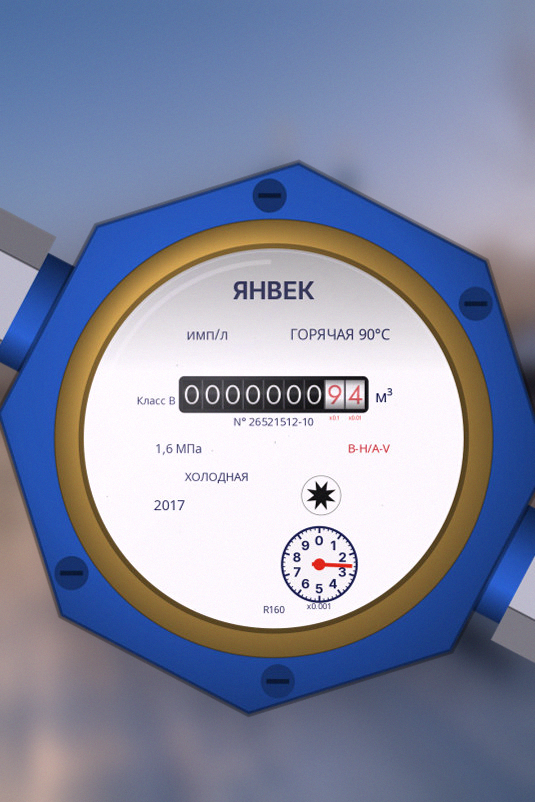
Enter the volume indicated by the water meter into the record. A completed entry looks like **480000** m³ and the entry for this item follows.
**0.942** m³
